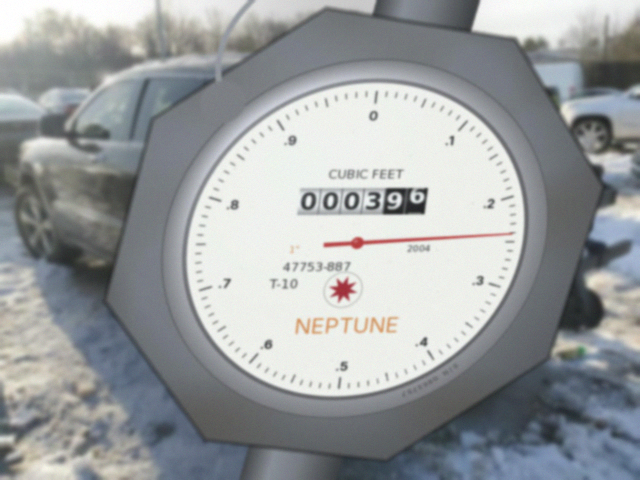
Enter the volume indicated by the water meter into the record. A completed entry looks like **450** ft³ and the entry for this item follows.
**396.24** ft³
